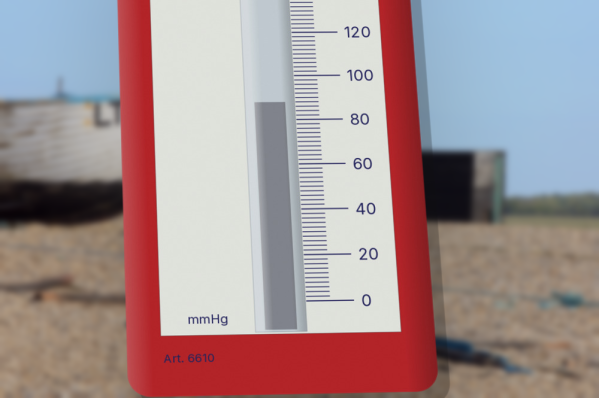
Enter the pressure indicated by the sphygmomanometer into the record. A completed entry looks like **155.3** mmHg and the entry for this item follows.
**88** mmHg
